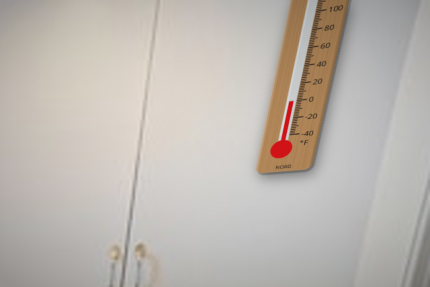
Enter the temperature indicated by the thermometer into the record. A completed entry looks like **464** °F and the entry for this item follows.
**0** °F
